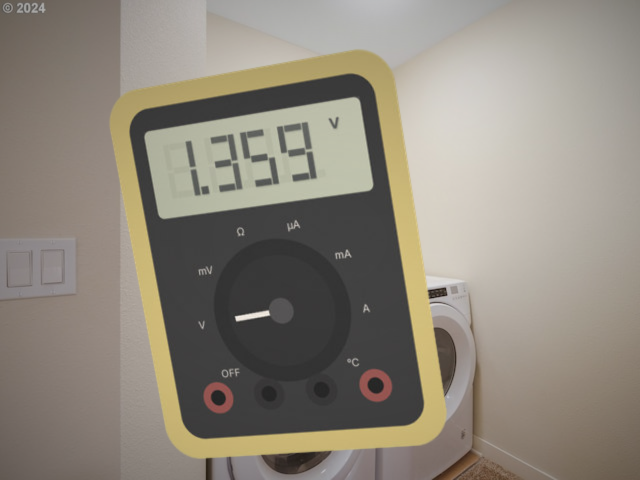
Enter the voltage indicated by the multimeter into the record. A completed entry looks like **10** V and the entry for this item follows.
**1.359** V
